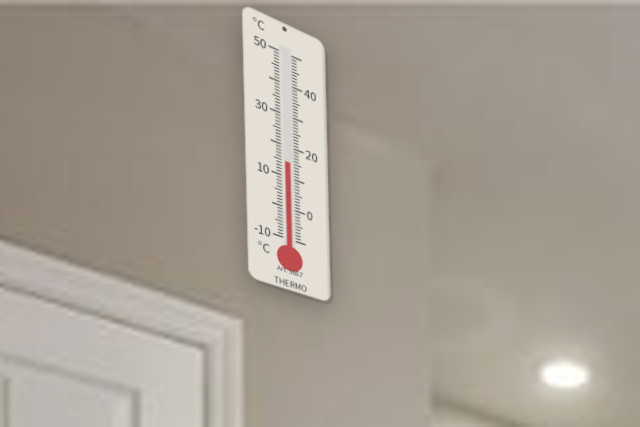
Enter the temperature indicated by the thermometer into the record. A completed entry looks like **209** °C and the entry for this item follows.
**15** °C
